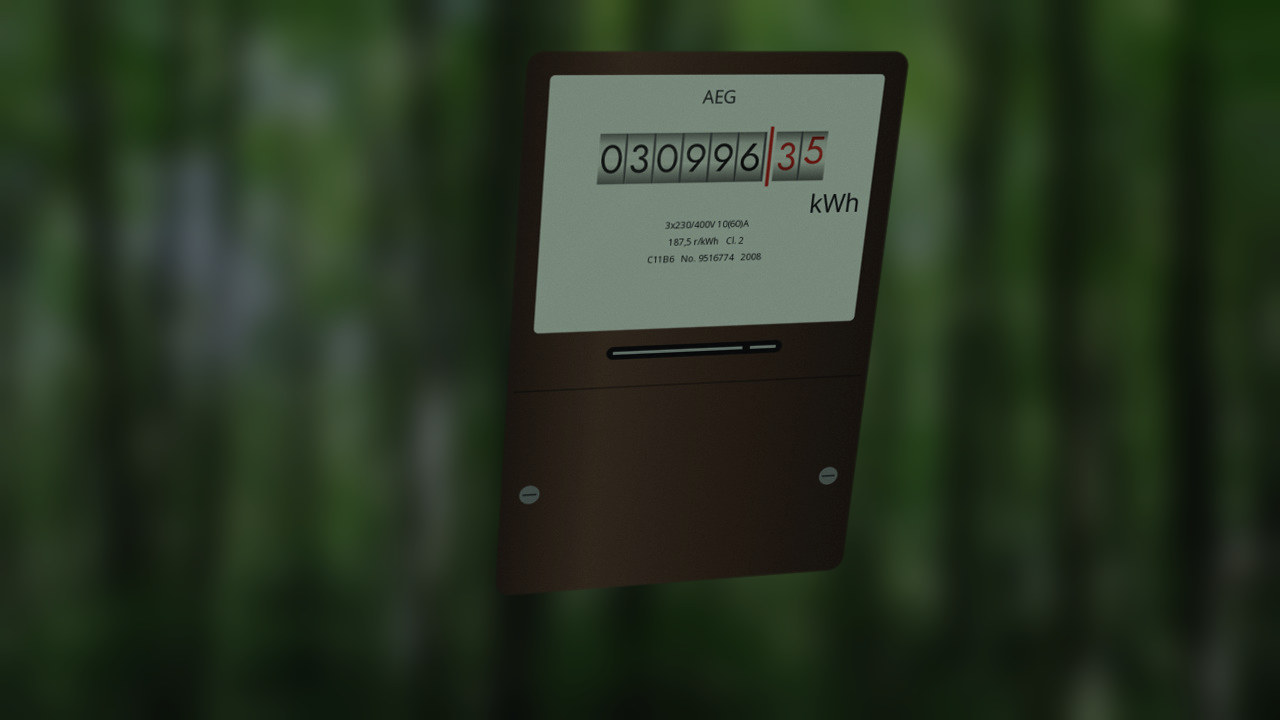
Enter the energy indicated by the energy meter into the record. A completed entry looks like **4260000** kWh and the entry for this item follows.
**30996.35** kWh
